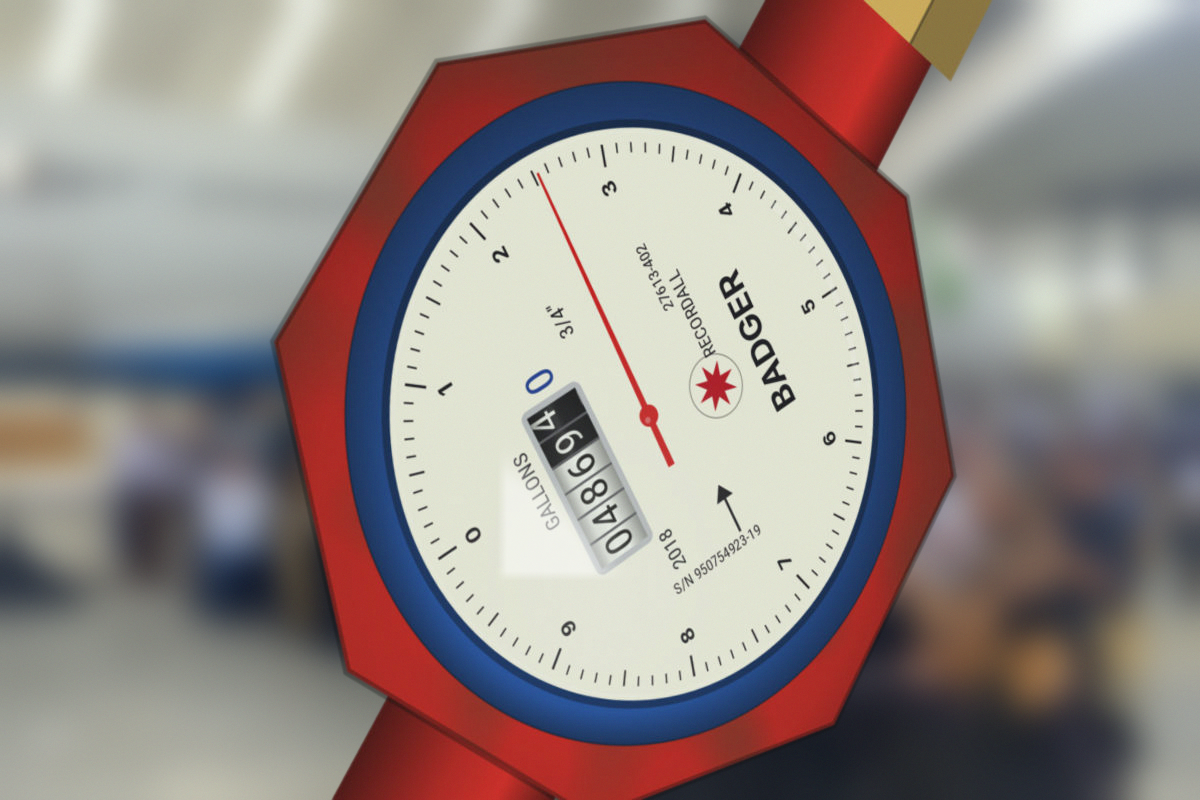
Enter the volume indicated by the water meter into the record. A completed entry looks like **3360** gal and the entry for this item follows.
**486942.5** gal
